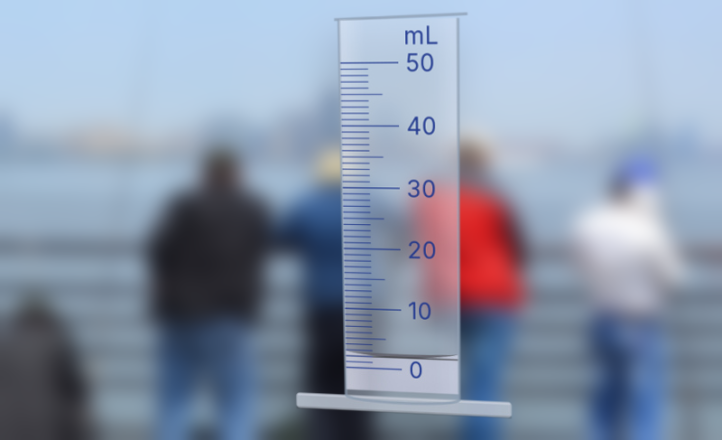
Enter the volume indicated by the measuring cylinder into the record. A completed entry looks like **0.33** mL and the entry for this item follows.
**2** mL
